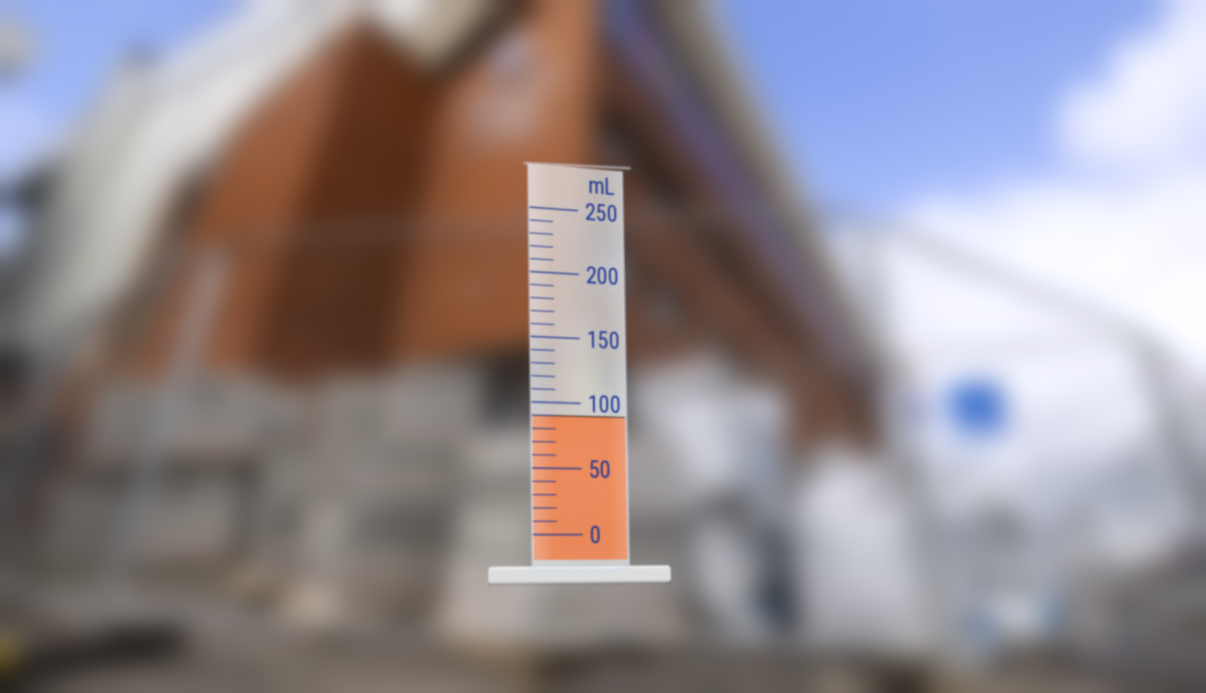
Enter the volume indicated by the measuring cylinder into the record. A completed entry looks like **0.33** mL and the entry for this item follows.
**90** mL
